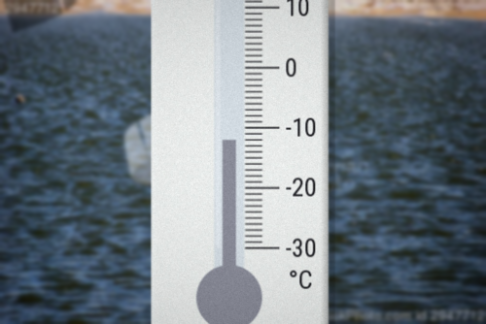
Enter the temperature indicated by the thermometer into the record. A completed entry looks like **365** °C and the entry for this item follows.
**-12** °C
